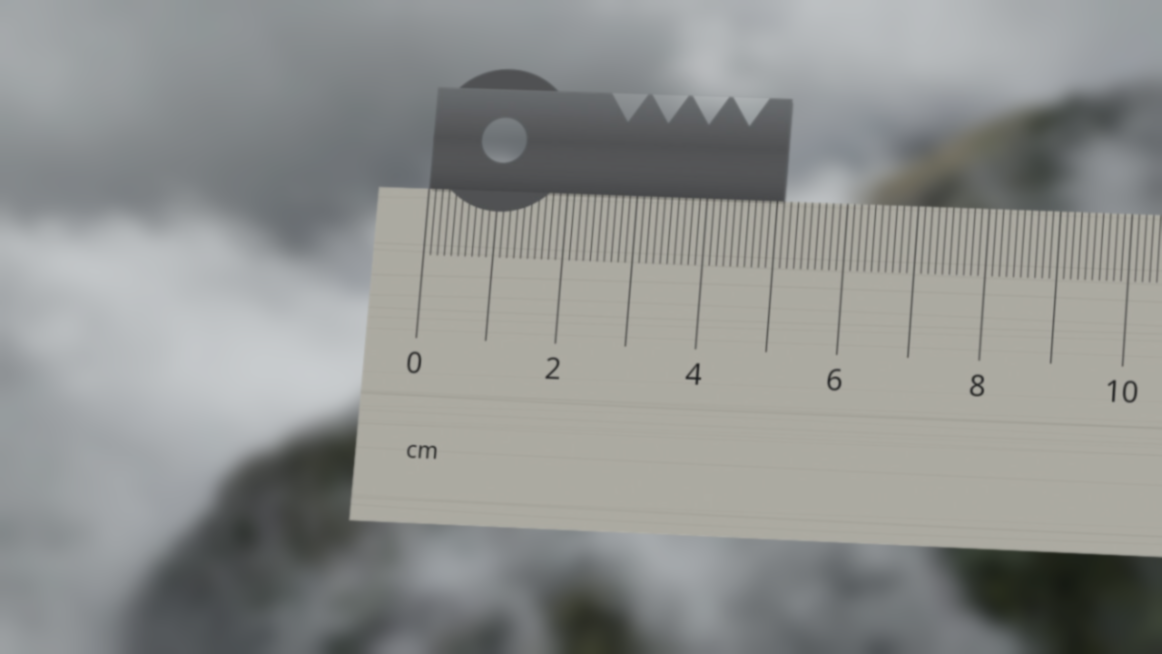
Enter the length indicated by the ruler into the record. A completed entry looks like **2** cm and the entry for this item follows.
**5.1** cm
